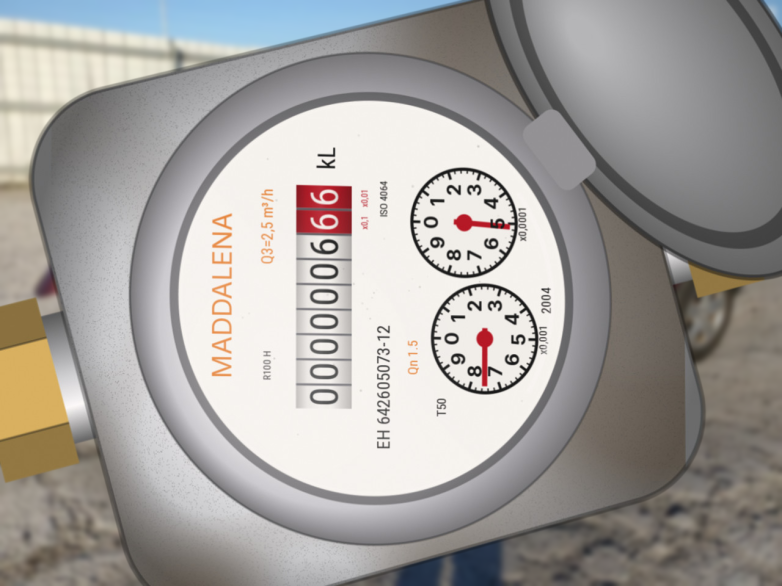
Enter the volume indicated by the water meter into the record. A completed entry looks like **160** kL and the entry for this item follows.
**6.6675** kL
